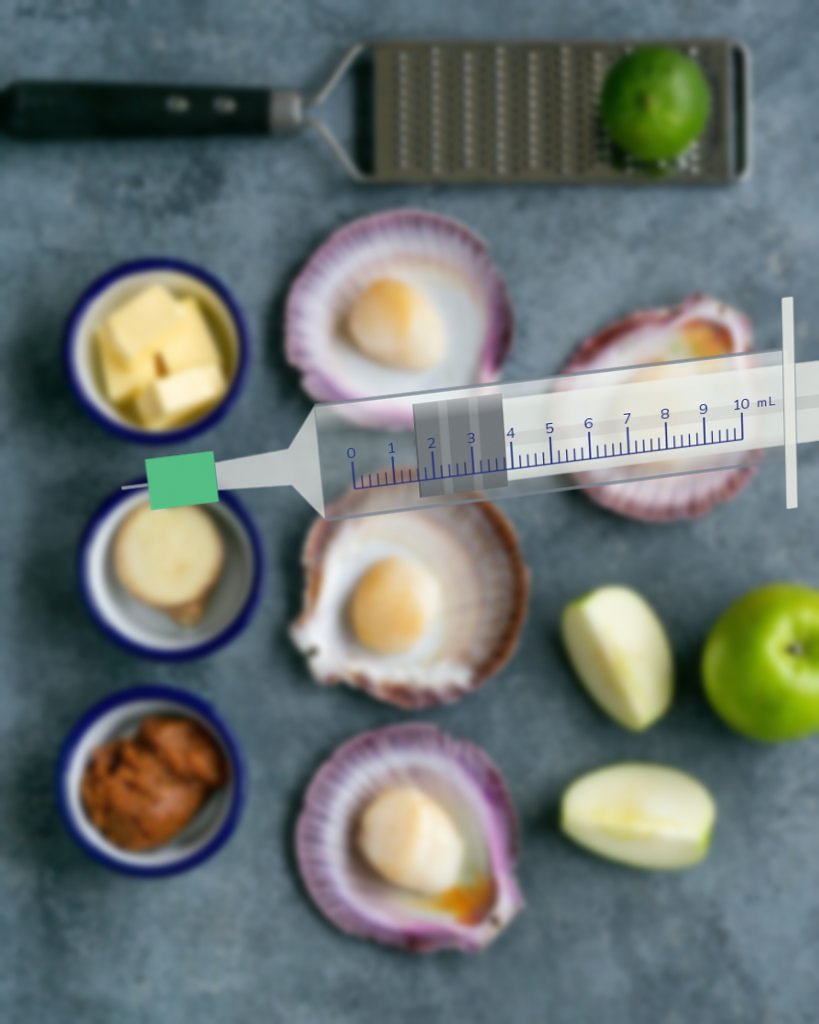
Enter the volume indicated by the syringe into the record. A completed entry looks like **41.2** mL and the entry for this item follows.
**1.6** mL
